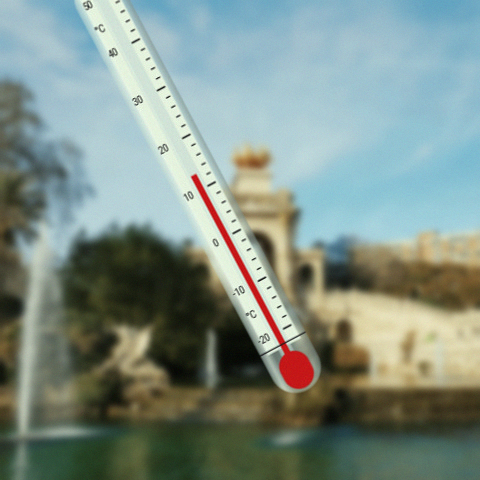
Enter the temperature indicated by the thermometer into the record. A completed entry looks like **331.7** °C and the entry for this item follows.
**13** °C
